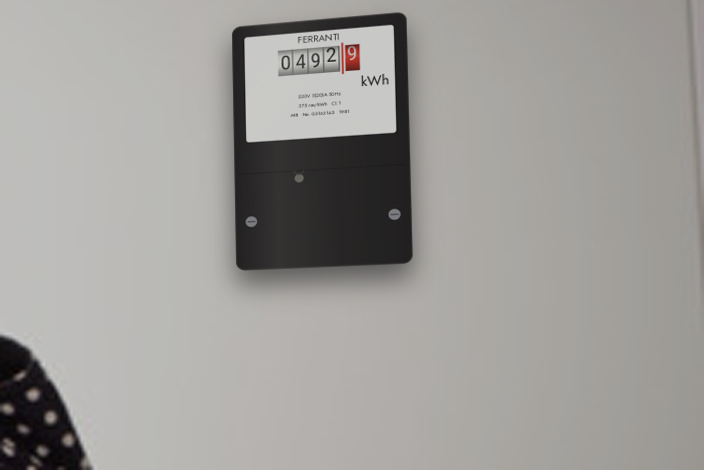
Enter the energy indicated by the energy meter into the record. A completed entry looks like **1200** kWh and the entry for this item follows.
**492.9** kWh
